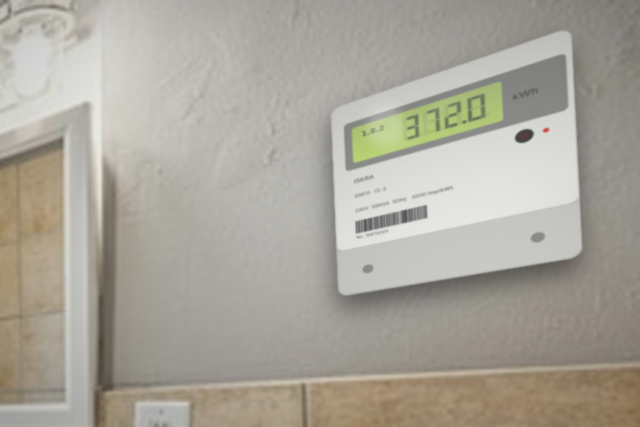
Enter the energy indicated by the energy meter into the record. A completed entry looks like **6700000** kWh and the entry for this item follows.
**372.0** kWh
